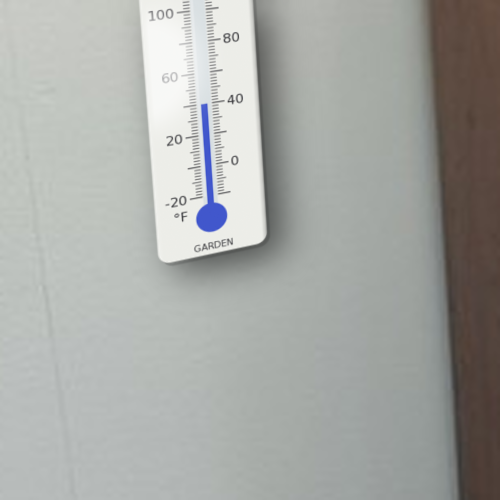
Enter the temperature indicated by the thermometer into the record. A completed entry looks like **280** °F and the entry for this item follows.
**40** °F
